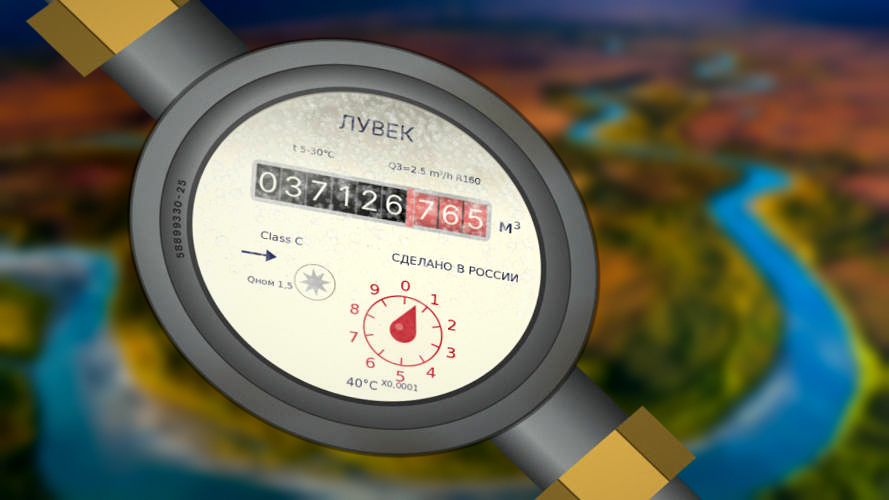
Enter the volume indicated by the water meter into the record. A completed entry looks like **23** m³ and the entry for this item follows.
**37126.7650** m³
